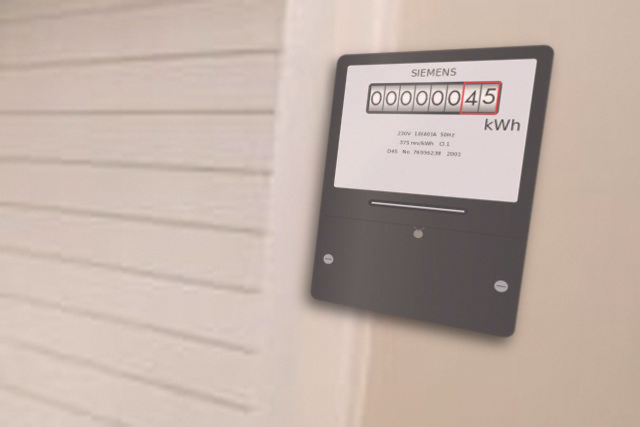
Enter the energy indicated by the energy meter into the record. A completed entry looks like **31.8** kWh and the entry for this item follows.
**0.45** kWh
